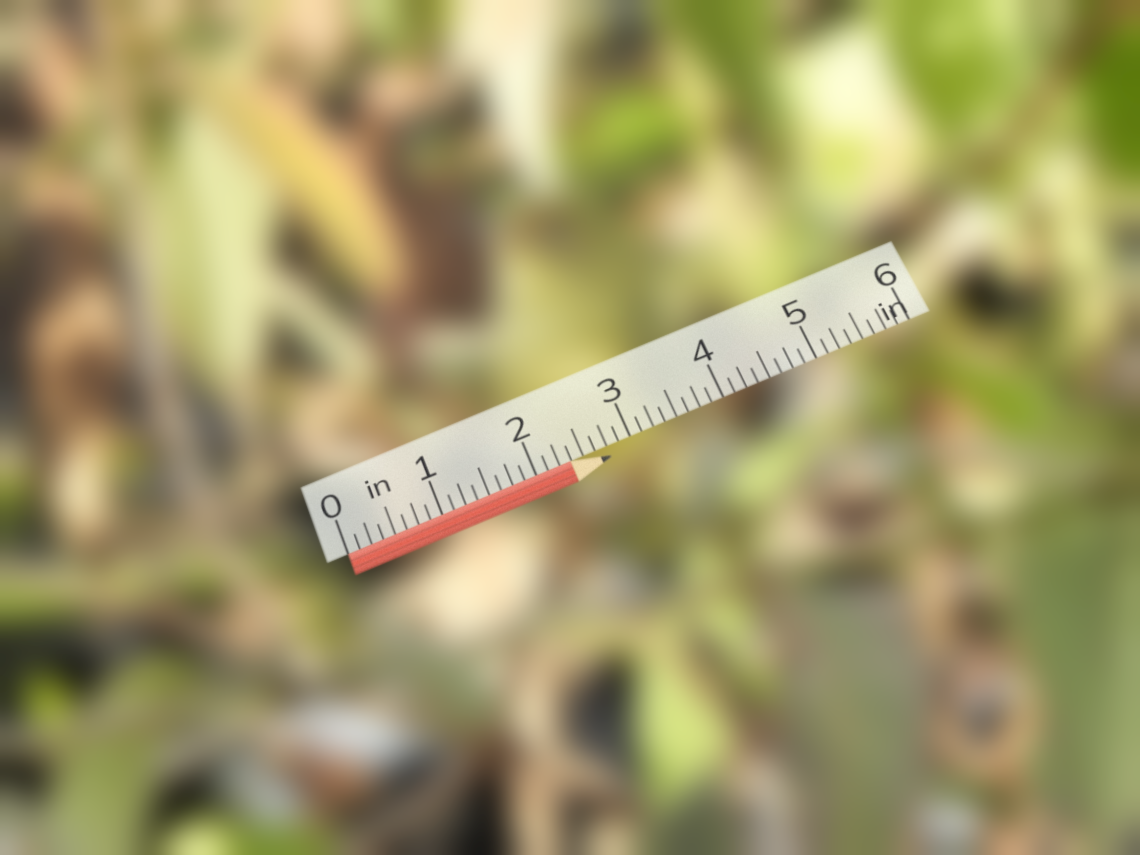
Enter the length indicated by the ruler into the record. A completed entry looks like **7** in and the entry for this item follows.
**2.75** in
